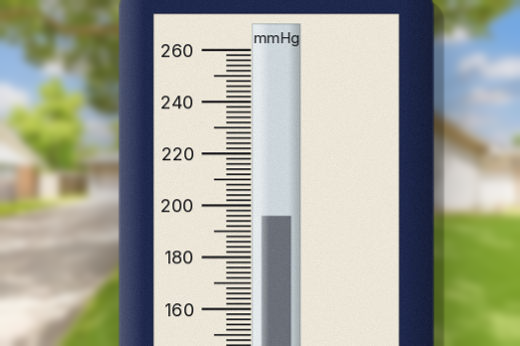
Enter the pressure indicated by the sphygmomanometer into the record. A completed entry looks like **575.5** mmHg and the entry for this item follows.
**196** mmHg
